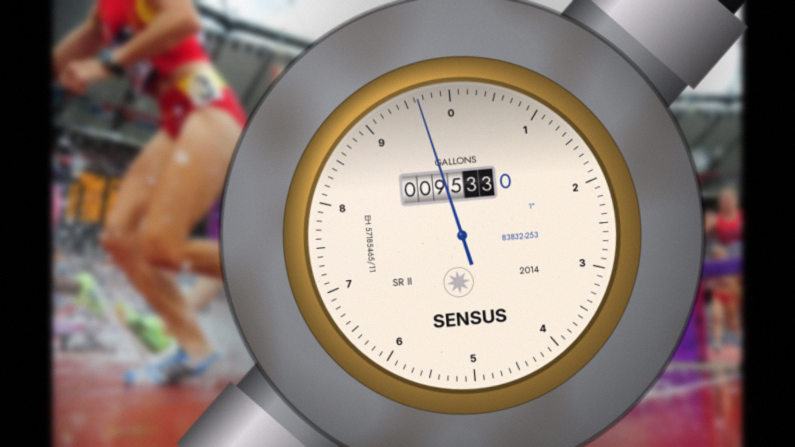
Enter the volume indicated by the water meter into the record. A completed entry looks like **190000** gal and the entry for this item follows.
**95329.6** gal
